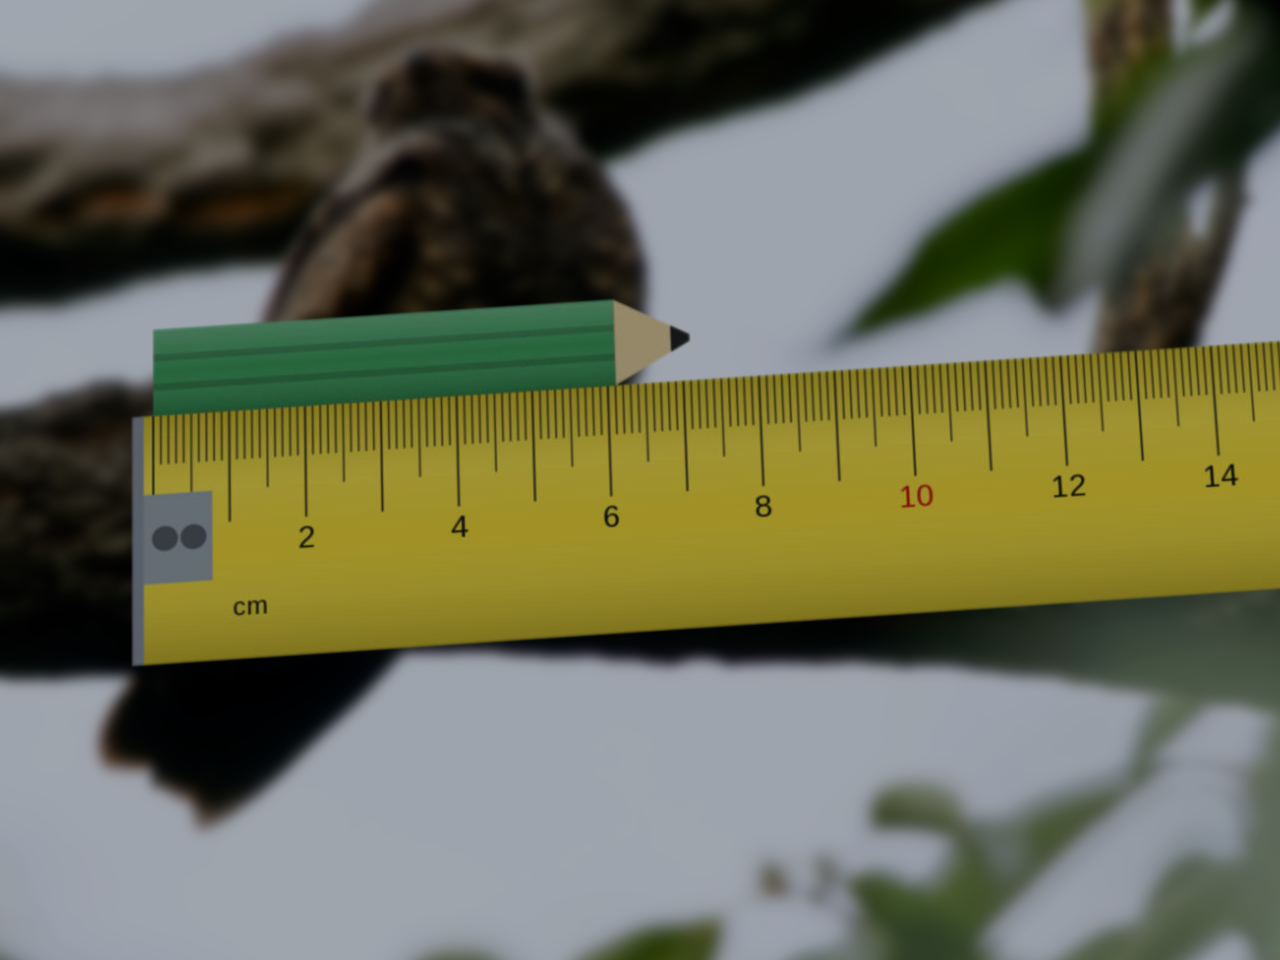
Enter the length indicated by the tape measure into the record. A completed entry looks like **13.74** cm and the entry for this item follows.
**7.1** cm
